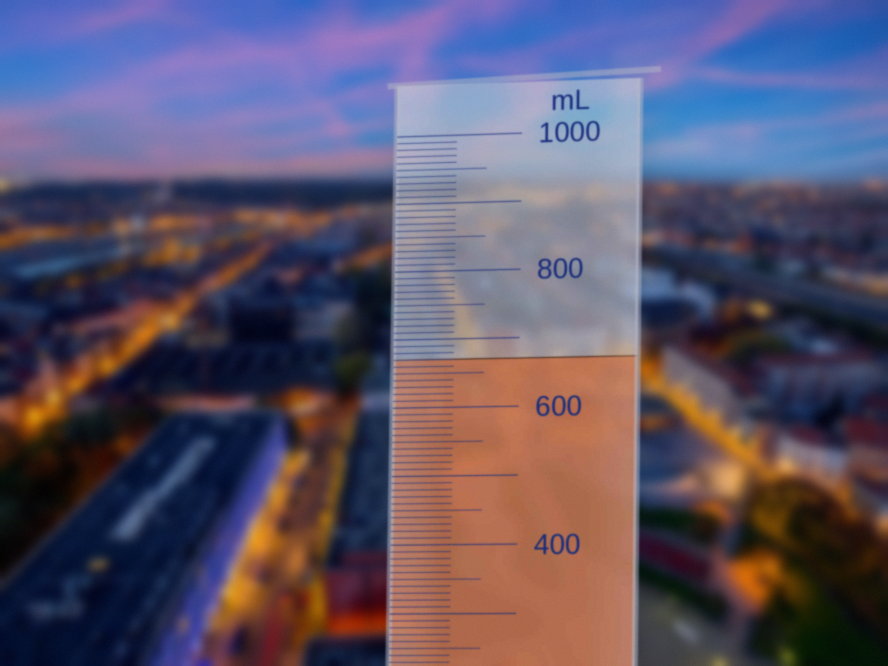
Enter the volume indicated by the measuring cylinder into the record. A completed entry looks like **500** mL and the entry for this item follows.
**670** mL
